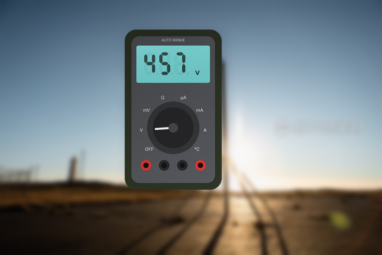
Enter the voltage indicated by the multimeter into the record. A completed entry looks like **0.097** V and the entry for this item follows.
**457** V
